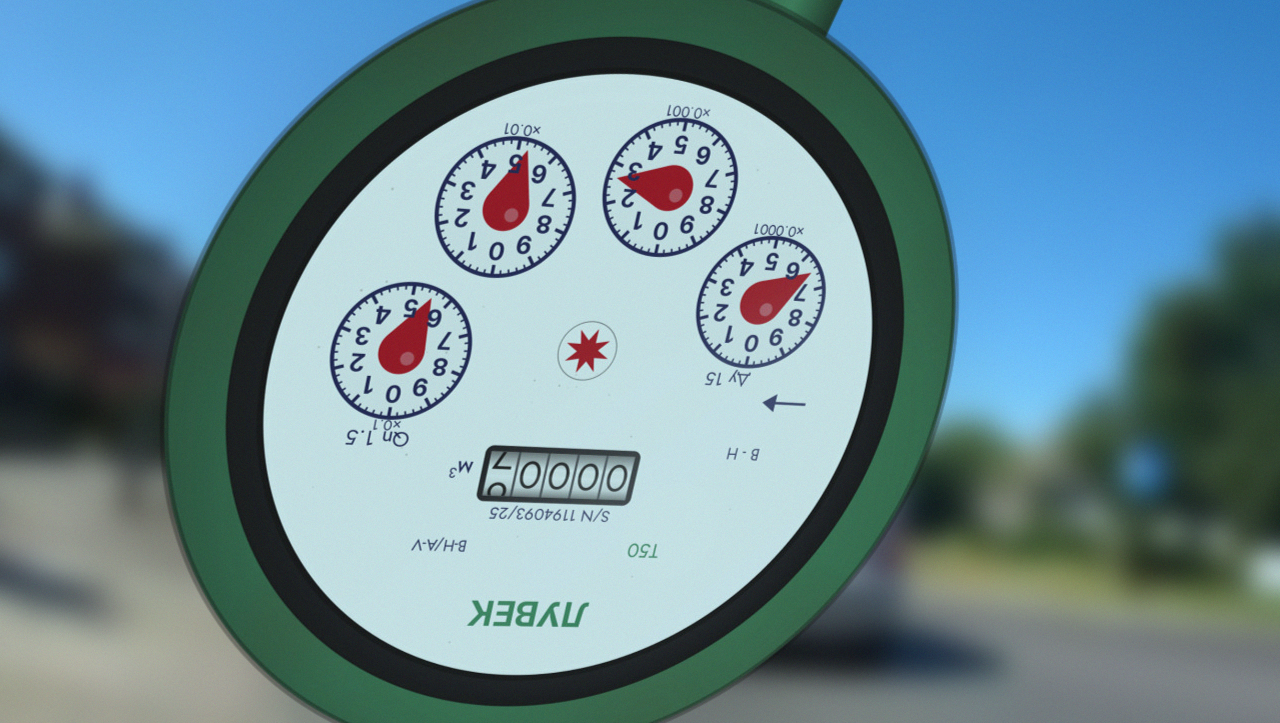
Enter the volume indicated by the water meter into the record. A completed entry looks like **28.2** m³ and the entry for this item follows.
**6.5526** m³
